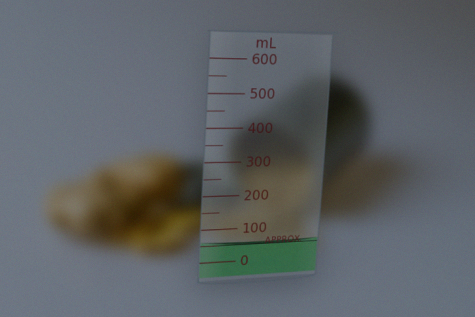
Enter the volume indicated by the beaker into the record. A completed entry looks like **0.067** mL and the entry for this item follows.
**50** mL
